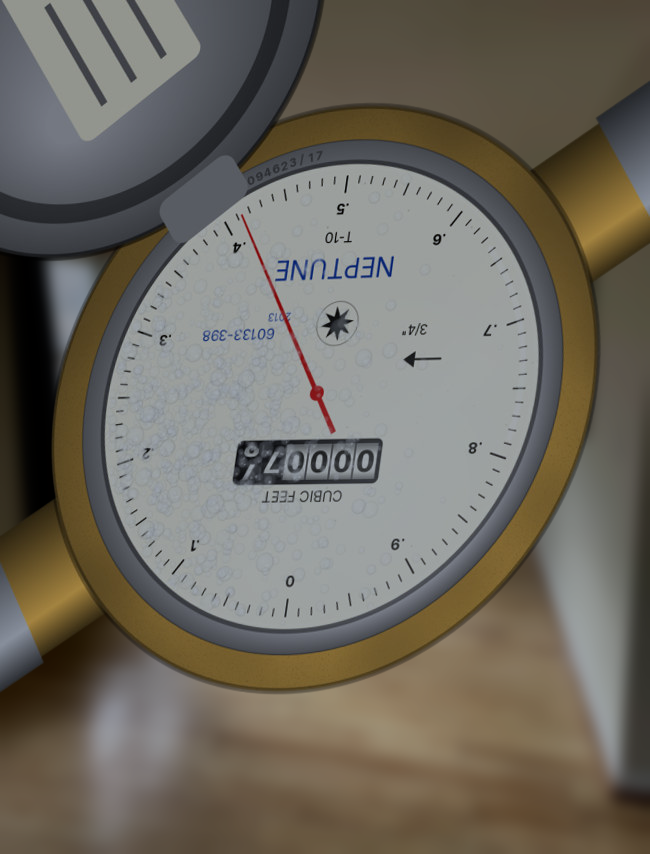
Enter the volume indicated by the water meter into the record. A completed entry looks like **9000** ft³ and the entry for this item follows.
**77.41** ft³
